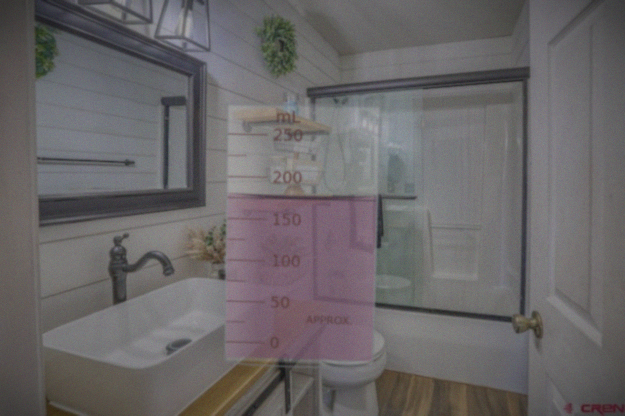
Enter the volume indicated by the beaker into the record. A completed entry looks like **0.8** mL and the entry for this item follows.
**175** mL
